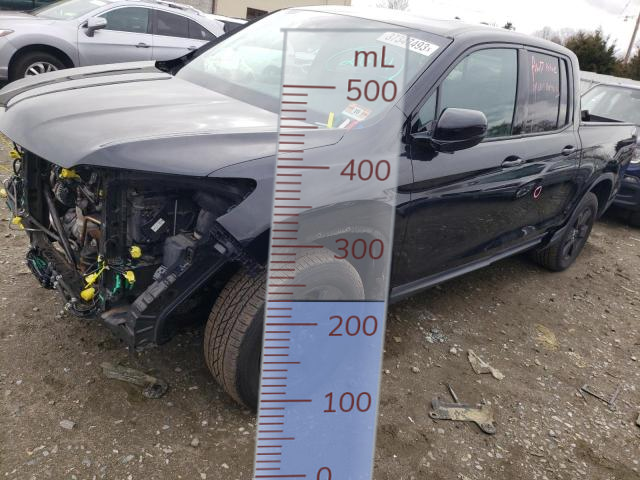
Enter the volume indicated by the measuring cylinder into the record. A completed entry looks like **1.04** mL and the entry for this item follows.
**230** mL
